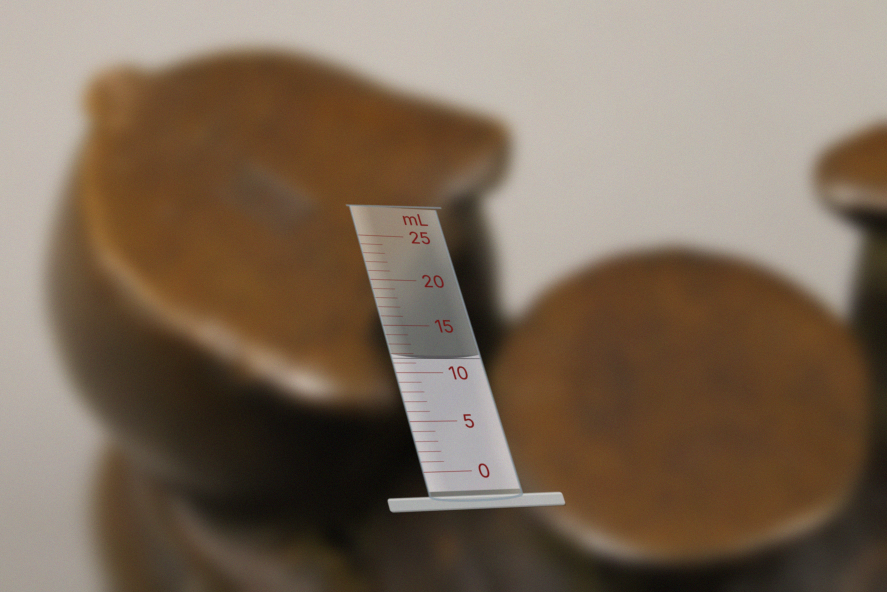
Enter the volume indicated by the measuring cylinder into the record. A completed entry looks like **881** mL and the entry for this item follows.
**11.5** mL
